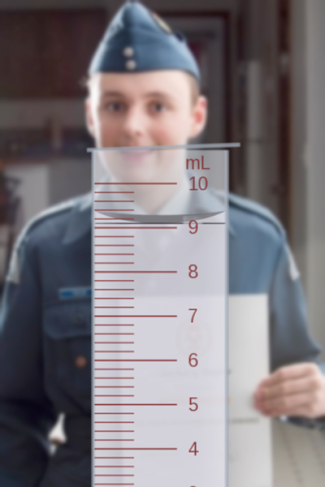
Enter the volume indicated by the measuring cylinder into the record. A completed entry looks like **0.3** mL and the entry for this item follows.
**9.1** mL
